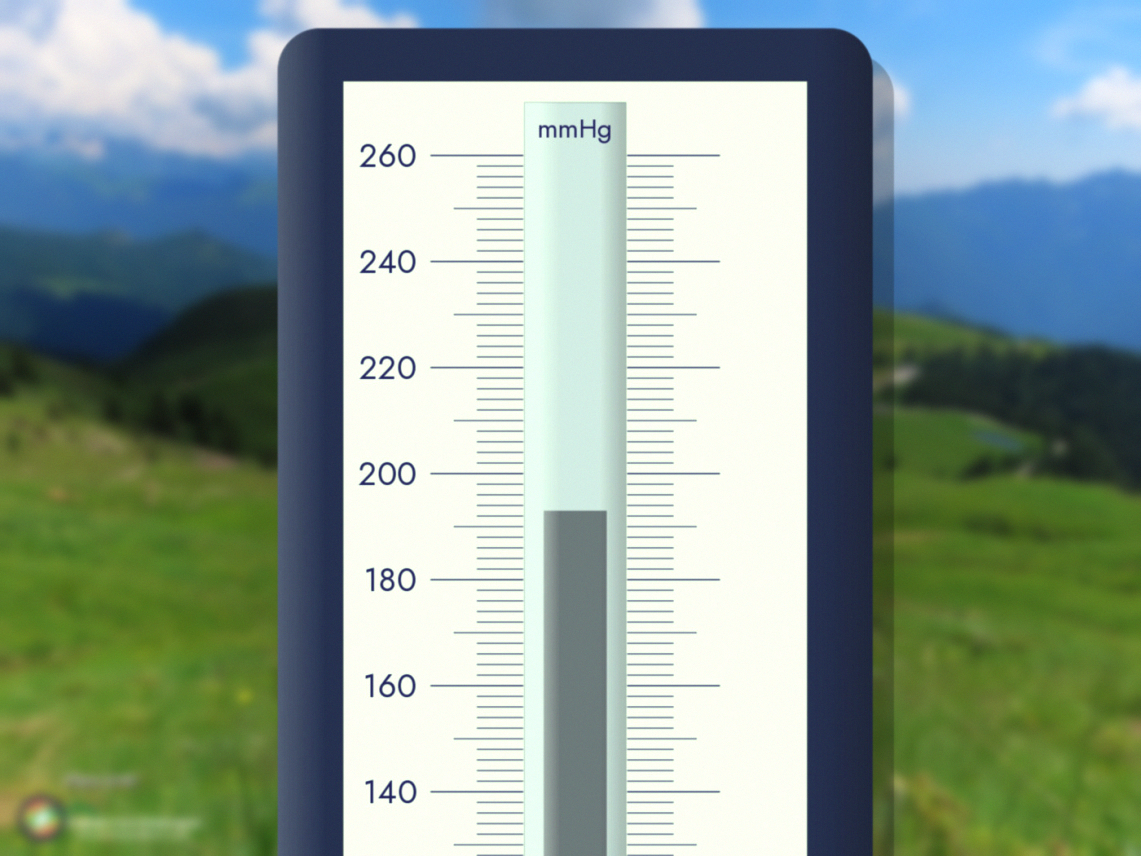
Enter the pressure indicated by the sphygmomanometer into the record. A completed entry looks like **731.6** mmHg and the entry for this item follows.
**193** mmHg
